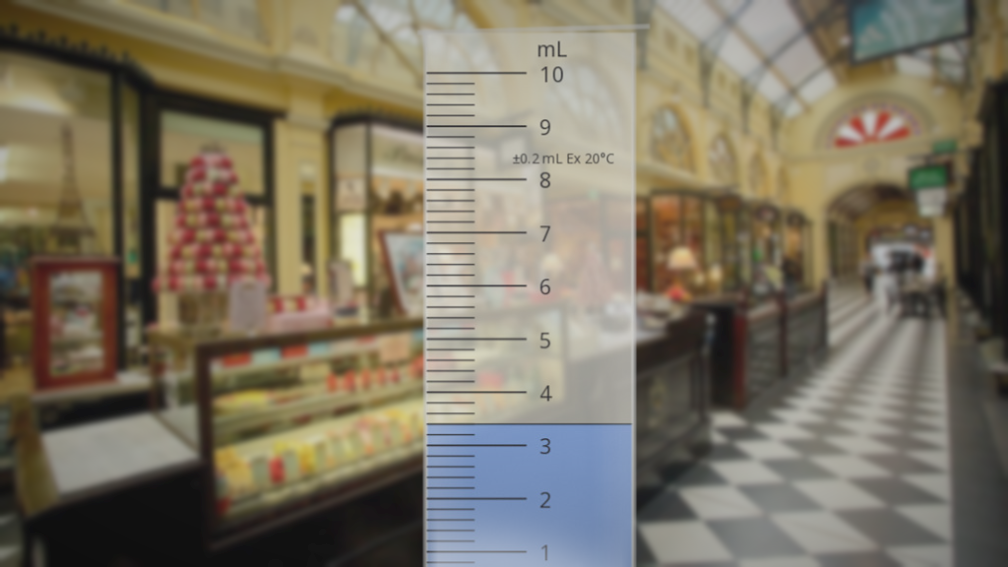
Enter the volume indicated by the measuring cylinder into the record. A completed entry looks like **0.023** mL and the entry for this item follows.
**3.4** mL
